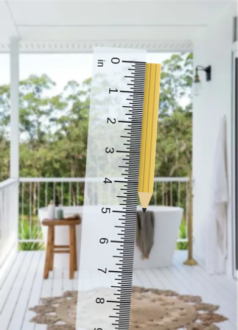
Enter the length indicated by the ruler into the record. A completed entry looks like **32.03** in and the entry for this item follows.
**5** in
